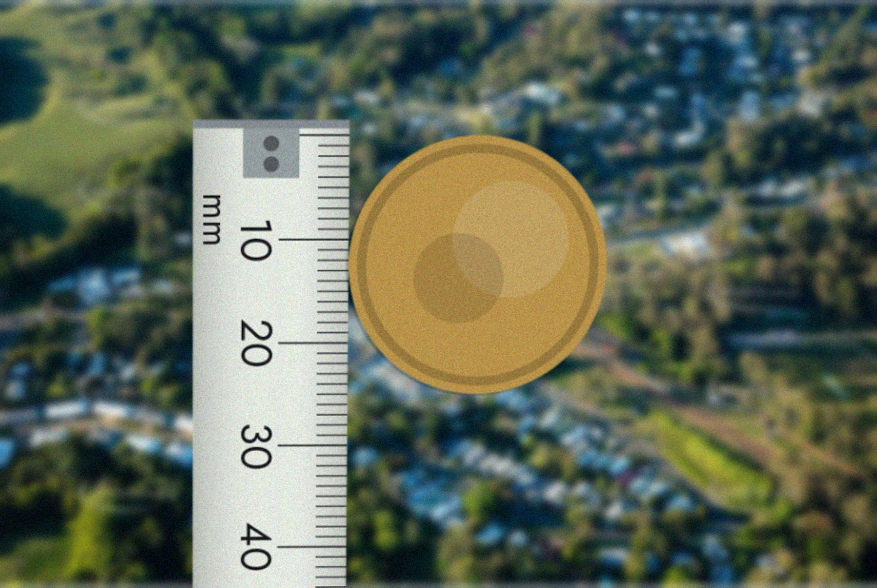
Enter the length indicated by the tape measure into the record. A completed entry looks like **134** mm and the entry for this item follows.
**25** mm
